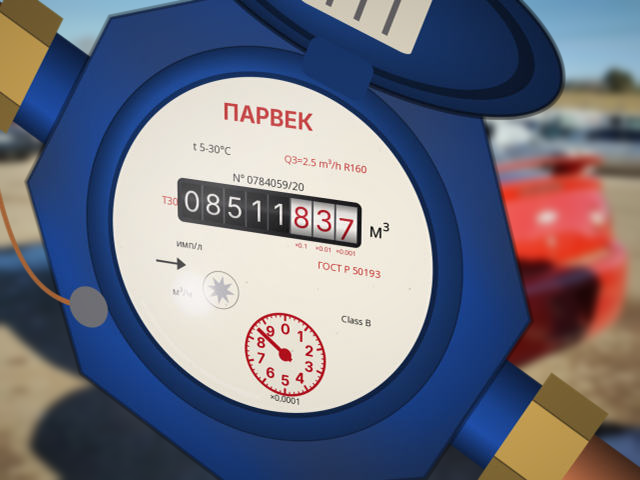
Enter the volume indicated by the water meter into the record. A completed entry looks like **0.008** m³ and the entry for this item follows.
**8511.8368** m³
